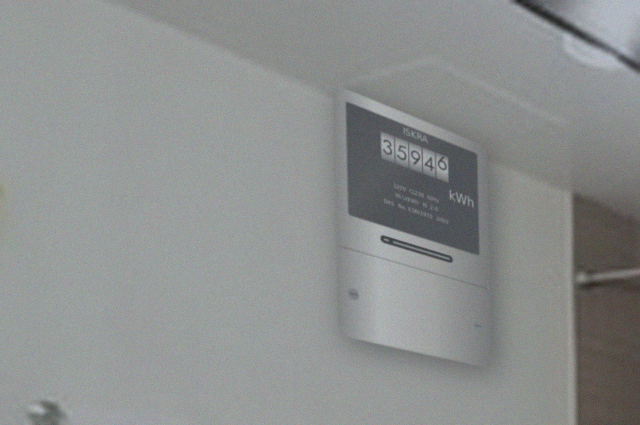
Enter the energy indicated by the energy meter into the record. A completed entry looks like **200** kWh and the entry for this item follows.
**35946** kWh
